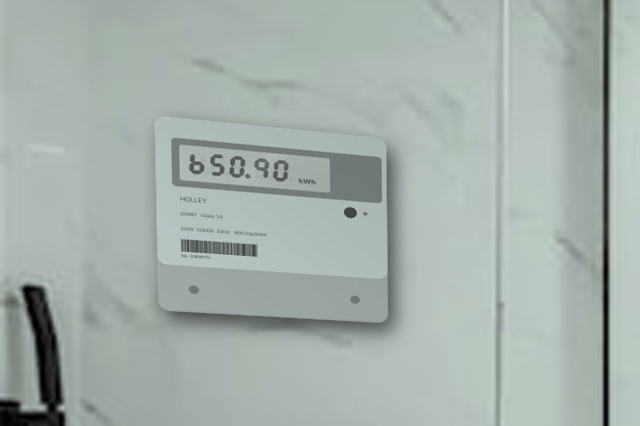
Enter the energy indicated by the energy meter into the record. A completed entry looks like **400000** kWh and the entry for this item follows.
**650.90** kWh
